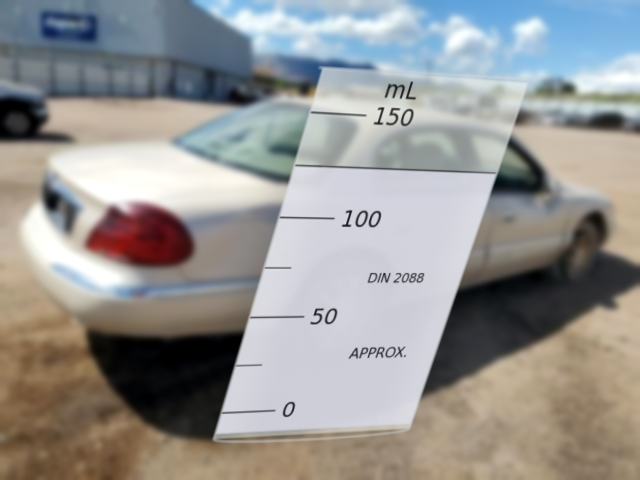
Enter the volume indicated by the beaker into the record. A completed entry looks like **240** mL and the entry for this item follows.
**125** mL
